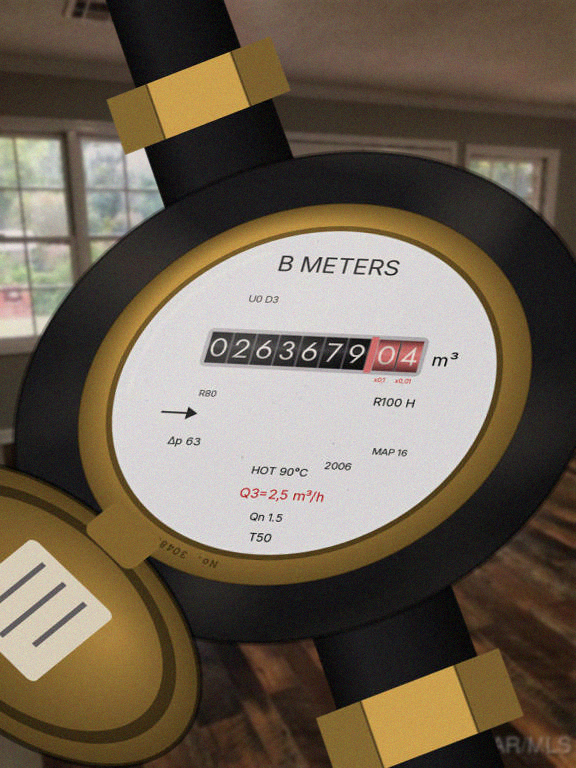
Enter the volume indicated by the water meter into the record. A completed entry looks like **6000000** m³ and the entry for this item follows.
**263679.04** m³
